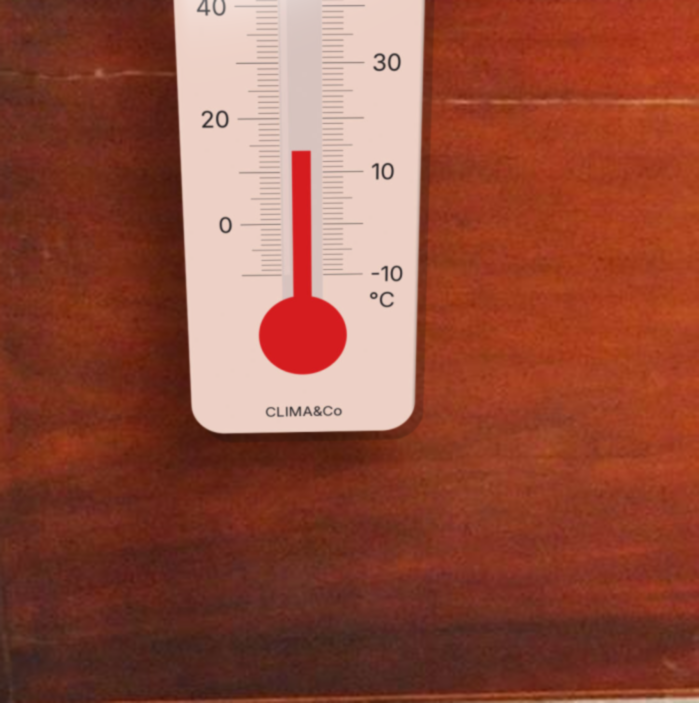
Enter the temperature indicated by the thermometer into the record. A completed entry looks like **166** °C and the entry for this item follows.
**14** °C
